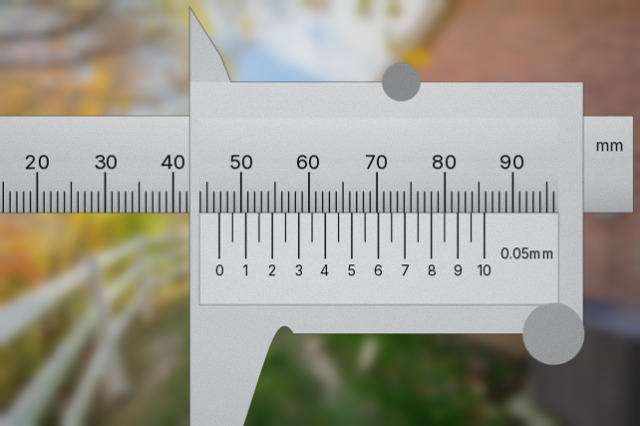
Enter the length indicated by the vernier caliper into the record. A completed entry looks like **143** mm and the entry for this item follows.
**46.8** mm
